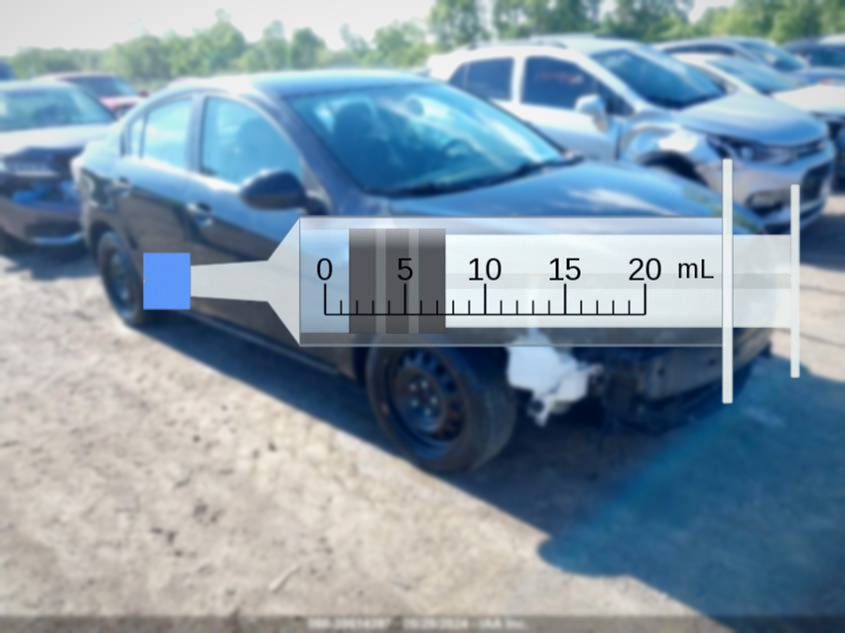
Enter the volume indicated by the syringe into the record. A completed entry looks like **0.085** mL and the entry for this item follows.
**1.5** mL
